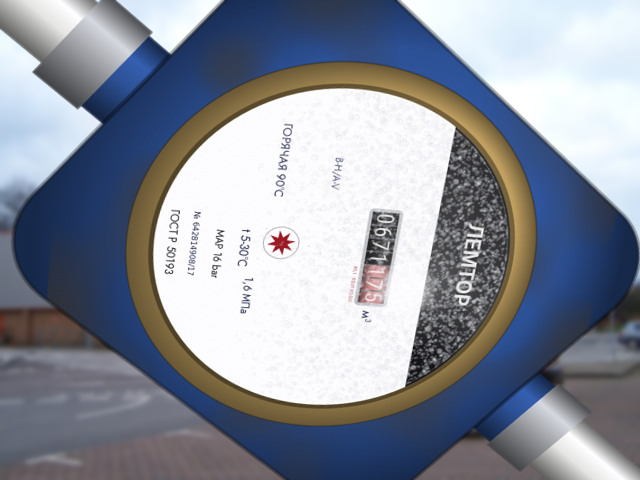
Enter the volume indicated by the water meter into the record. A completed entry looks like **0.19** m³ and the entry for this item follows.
**671.175** m³
